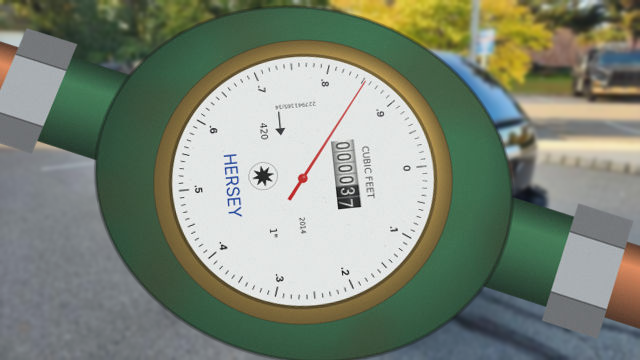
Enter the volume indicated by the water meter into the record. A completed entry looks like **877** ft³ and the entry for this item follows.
**36.85** ft³
